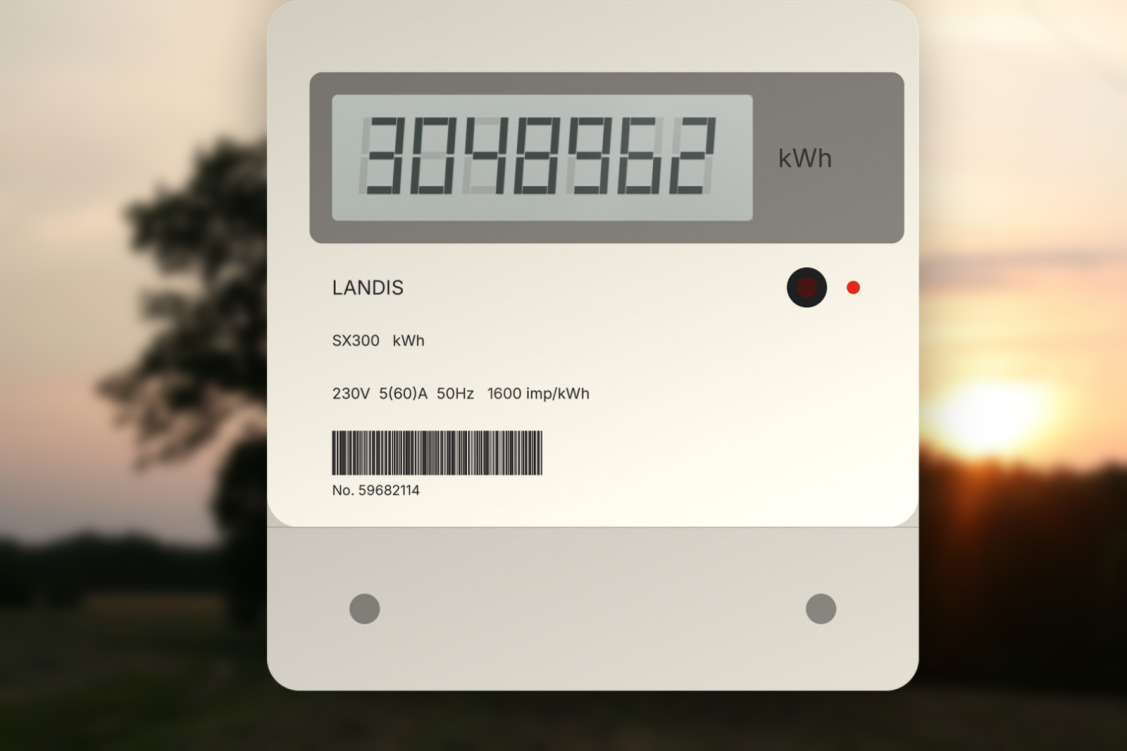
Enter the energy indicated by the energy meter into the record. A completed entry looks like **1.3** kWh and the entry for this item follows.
**3048962** kWh
